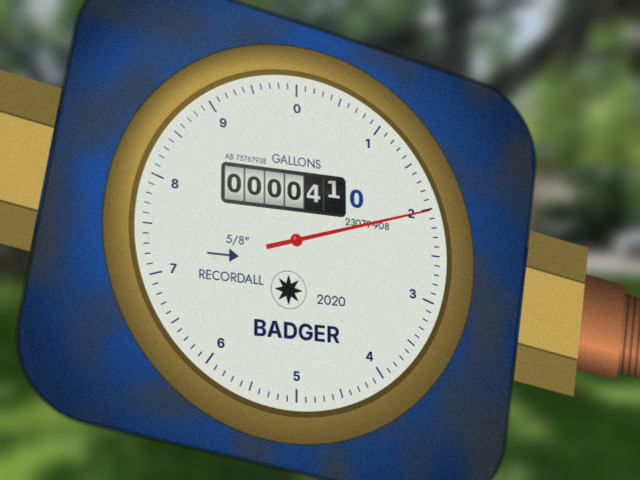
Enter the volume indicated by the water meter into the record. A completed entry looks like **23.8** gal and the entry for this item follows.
**412.0** gal
